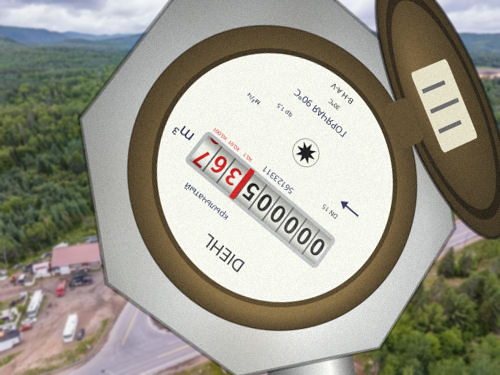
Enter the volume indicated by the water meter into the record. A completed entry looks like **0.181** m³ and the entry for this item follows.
**5.367** m³
